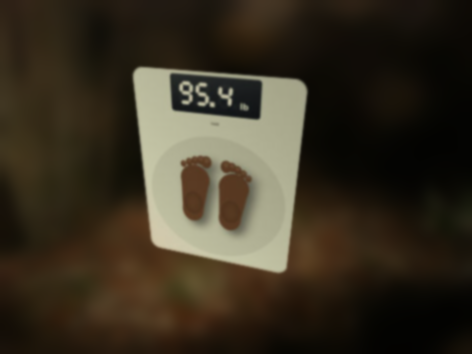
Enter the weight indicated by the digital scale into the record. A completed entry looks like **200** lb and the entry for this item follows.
**95.4** lb
